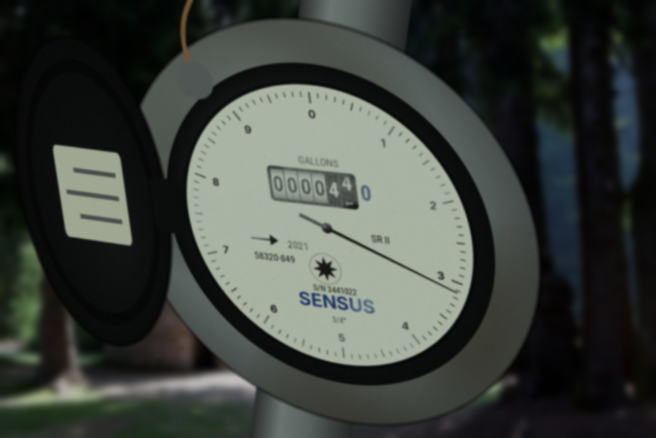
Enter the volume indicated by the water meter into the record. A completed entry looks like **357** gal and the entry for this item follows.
**443.1** gal
